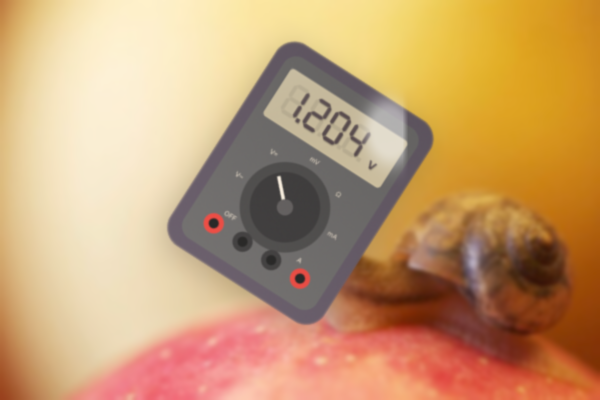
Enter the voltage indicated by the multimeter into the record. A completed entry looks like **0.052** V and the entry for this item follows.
**1.204** V
